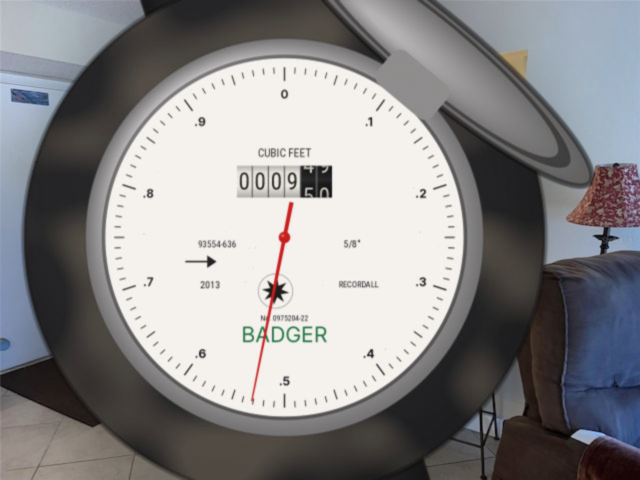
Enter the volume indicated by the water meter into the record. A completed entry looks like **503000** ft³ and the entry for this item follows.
**949.53** ft³
